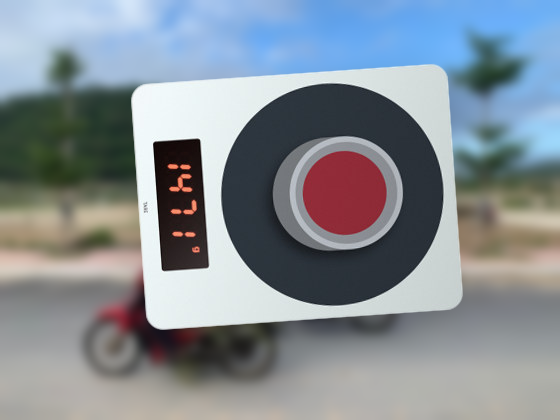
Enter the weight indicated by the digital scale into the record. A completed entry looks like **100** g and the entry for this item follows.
**1471** g
